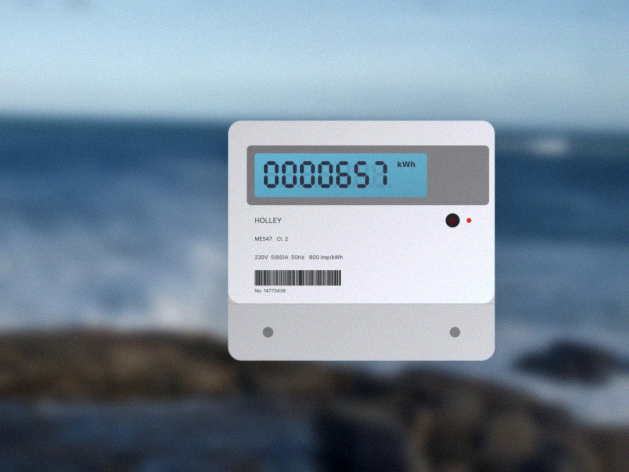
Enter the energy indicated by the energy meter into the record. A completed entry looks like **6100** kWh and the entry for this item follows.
**657** kWh
